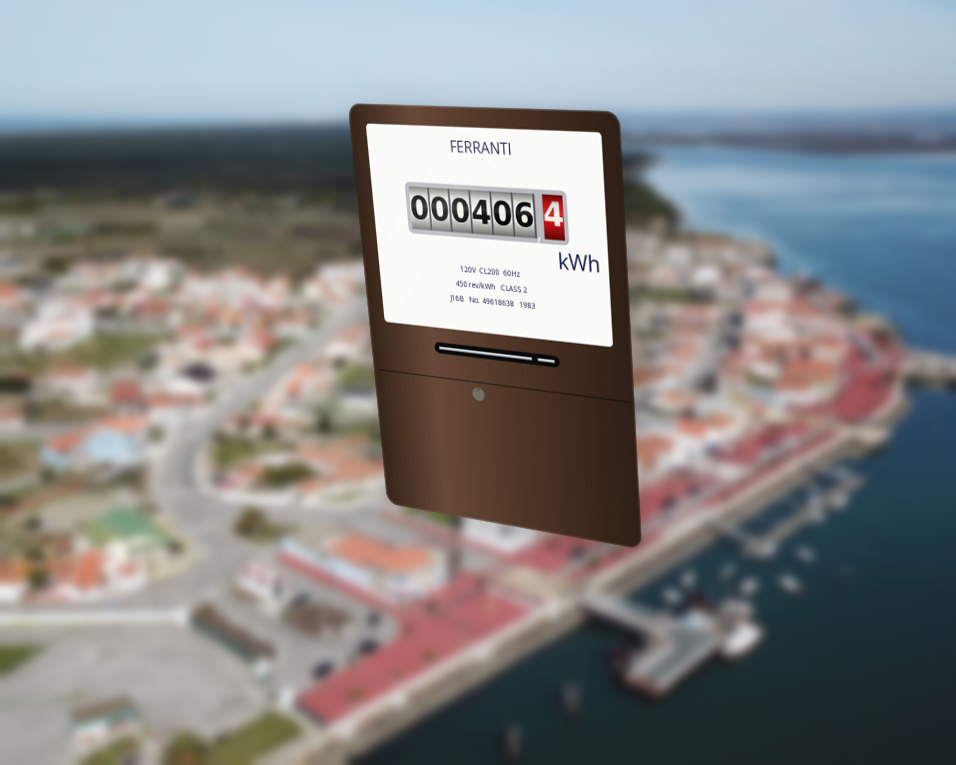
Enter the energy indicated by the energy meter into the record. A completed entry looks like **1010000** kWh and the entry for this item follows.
**406.4** kWh
